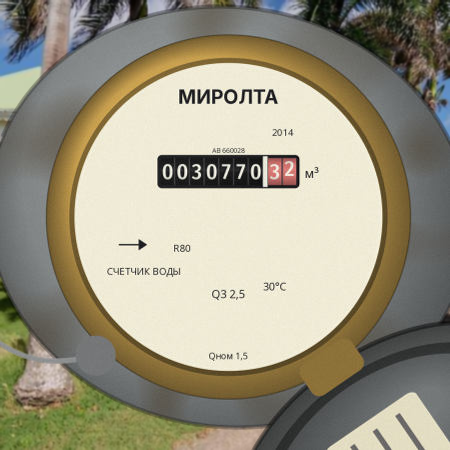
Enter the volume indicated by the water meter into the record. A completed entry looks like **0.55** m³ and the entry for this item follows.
**30770.32** m³
